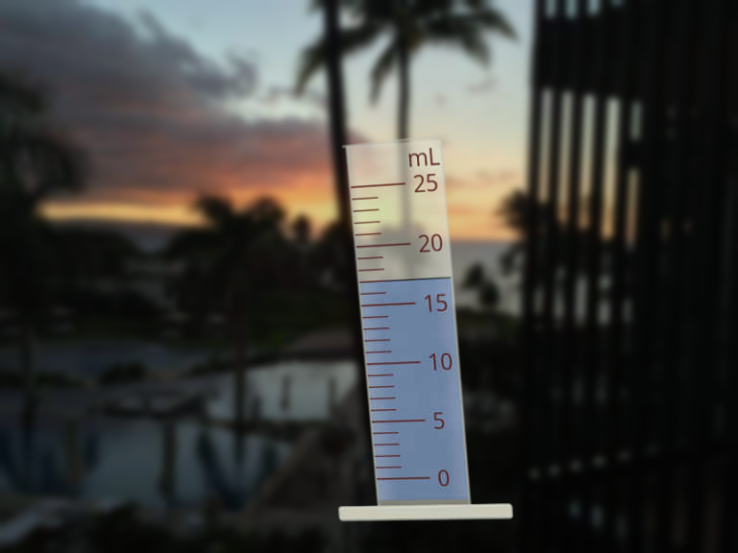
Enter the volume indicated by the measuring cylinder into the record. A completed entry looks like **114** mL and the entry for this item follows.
**17** mL
